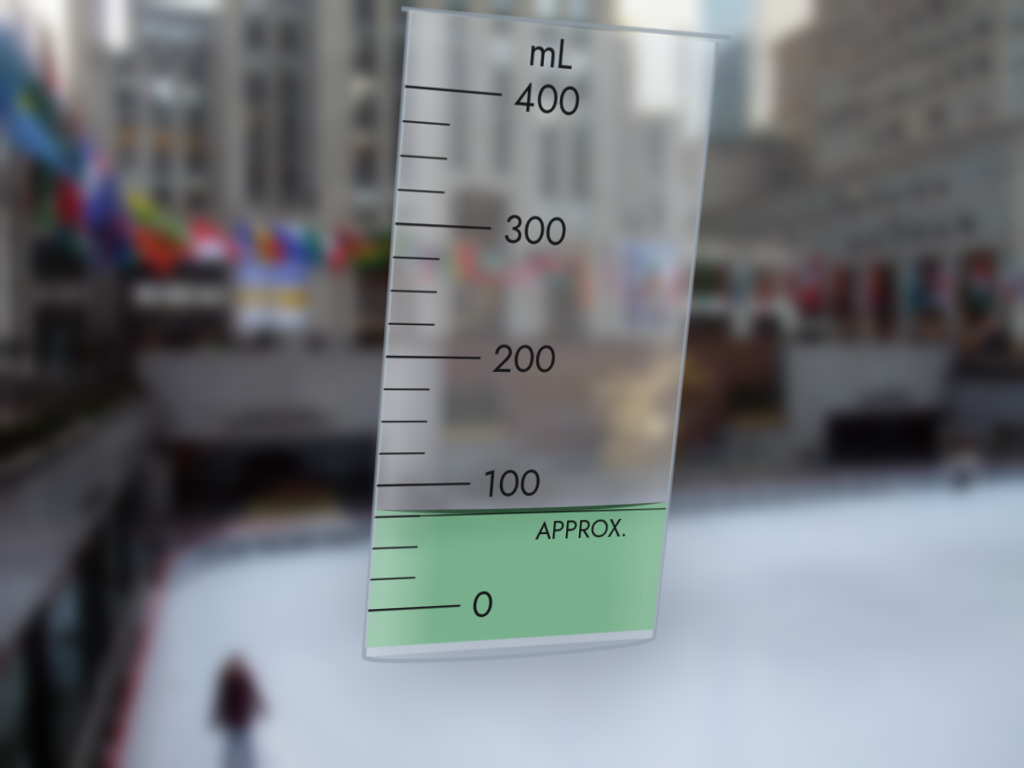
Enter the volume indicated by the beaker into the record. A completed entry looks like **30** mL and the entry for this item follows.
**75** mL
